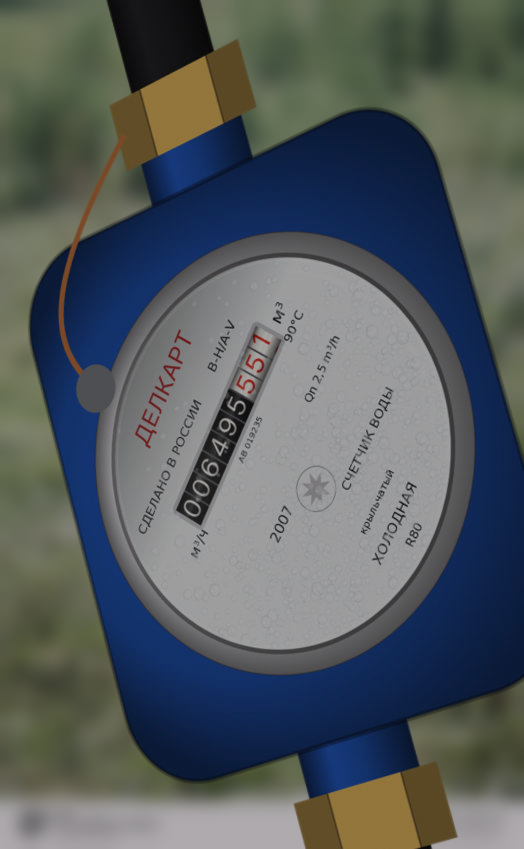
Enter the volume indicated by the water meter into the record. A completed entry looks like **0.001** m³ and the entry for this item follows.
**6495.551** m³
